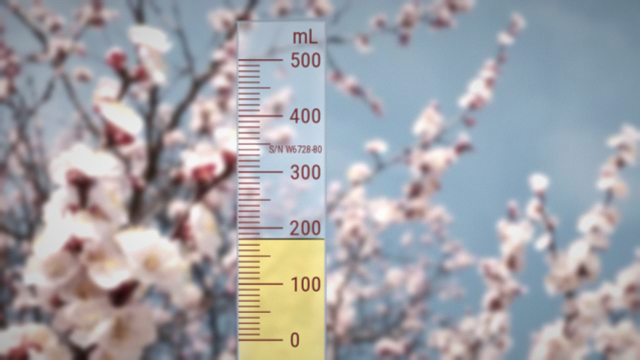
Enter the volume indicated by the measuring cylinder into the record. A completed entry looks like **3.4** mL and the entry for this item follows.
**180** mL
